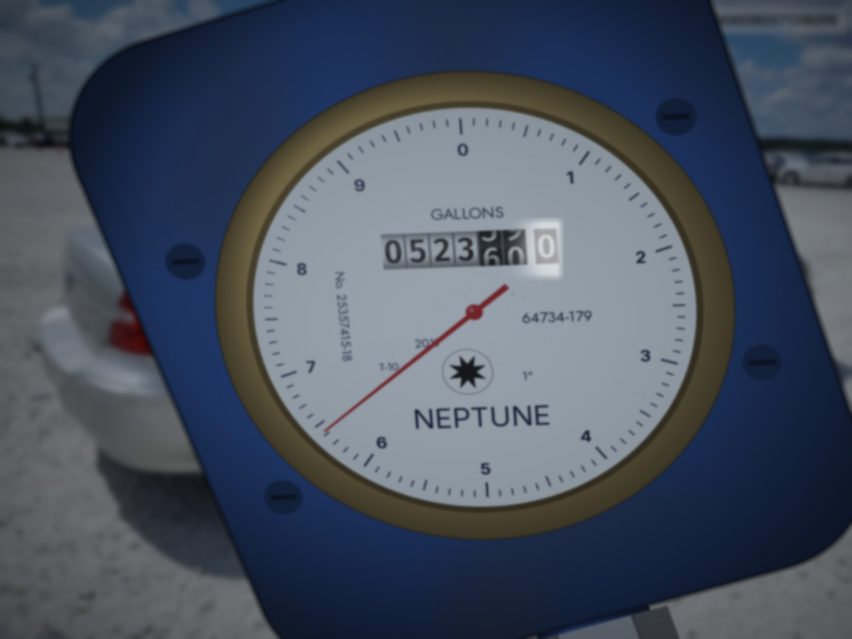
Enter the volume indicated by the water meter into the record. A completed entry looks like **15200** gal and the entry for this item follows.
**523596.4** gal
